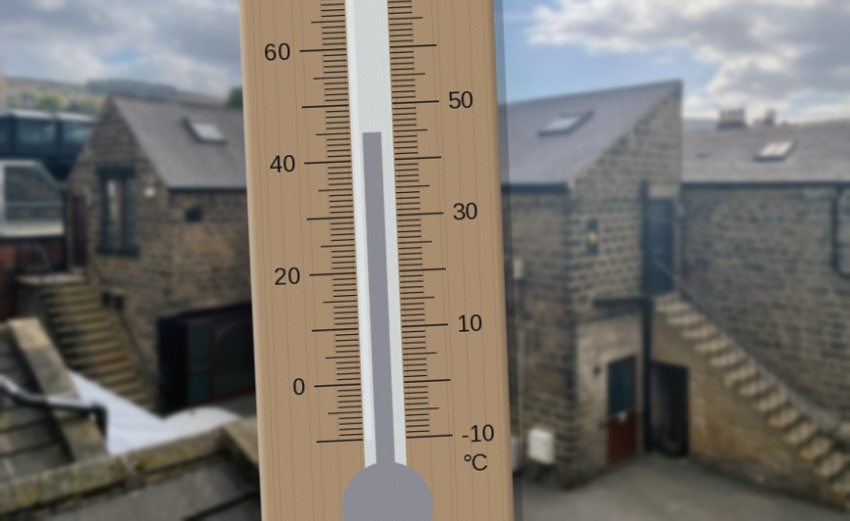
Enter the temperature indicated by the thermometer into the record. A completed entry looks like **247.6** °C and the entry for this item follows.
**45** °C
